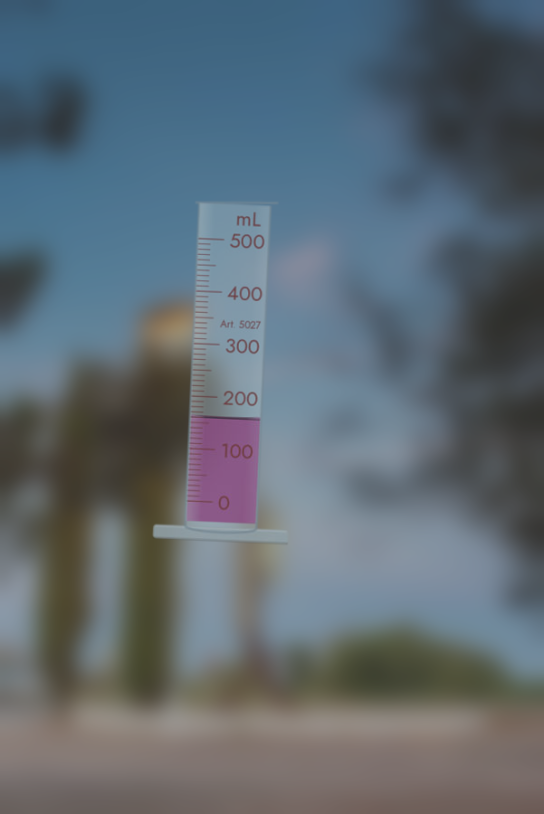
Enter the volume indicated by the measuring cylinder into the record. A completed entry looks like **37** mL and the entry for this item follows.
**160** mL
